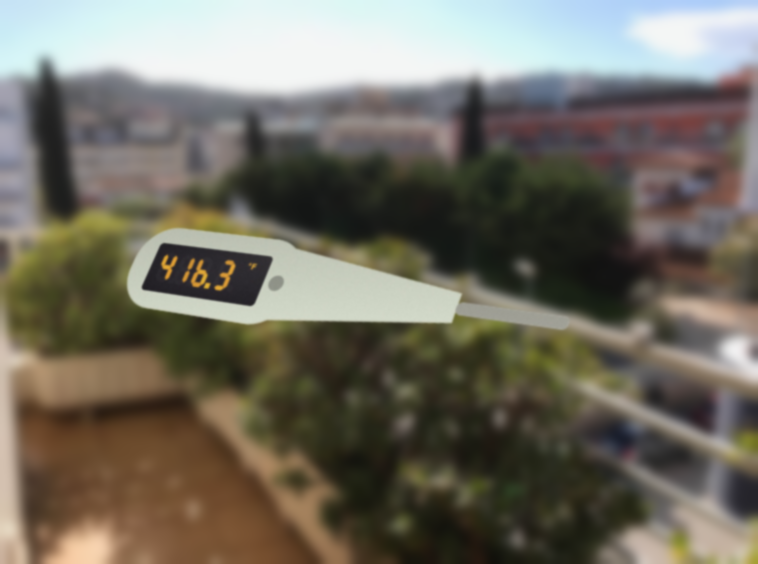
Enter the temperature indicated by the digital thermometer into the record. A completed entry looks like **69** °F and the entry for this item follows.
**416.3** °F
